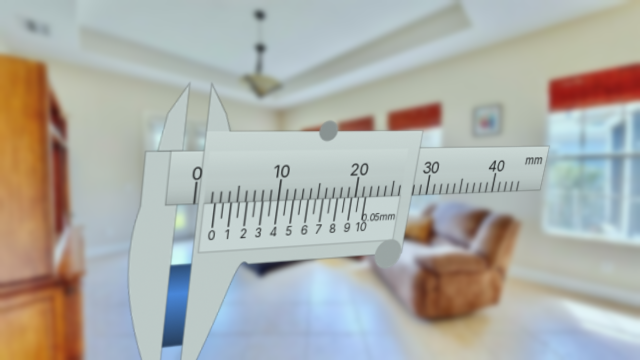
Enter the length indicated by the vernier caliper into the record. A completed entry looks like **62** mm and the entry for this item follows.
**2.4** mm
